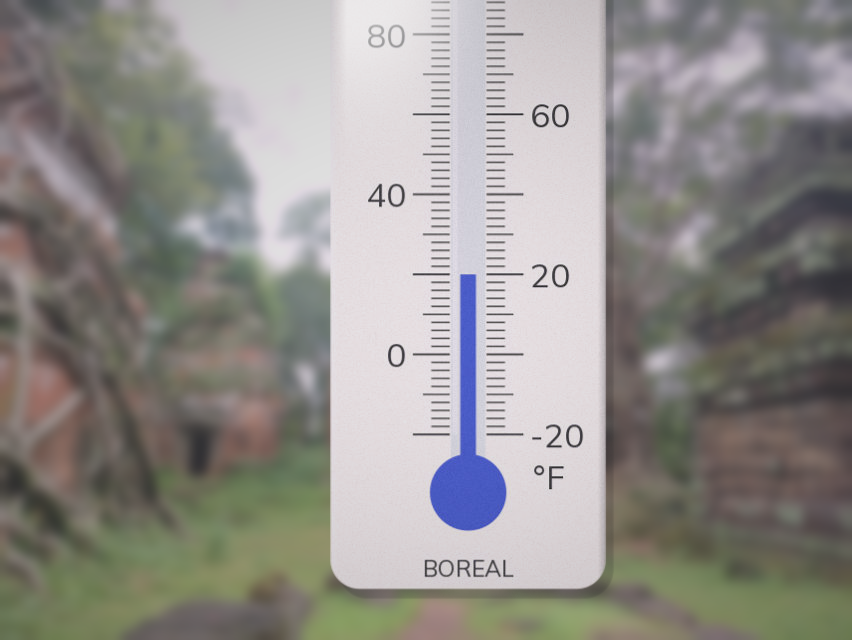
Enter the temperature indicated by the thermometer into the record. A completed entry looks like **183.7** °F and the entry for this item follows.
**20** °F
